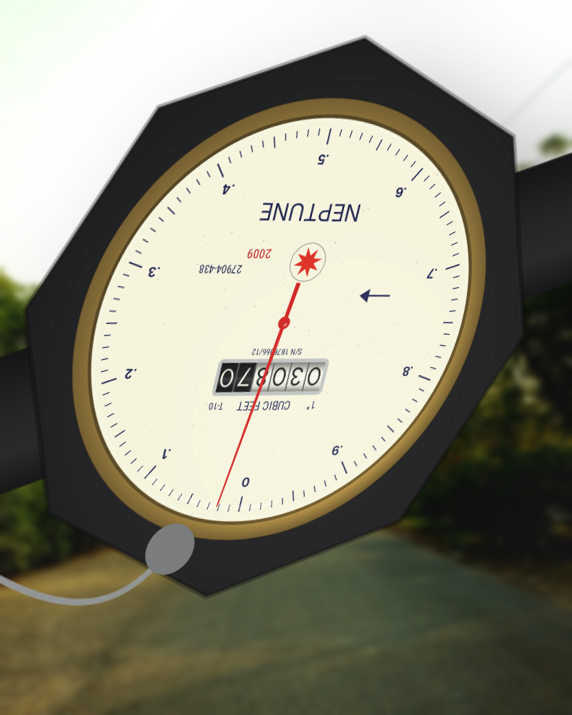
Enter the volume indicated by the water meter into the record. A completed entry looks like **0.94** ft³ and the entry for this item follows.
**30870.02** ft³
